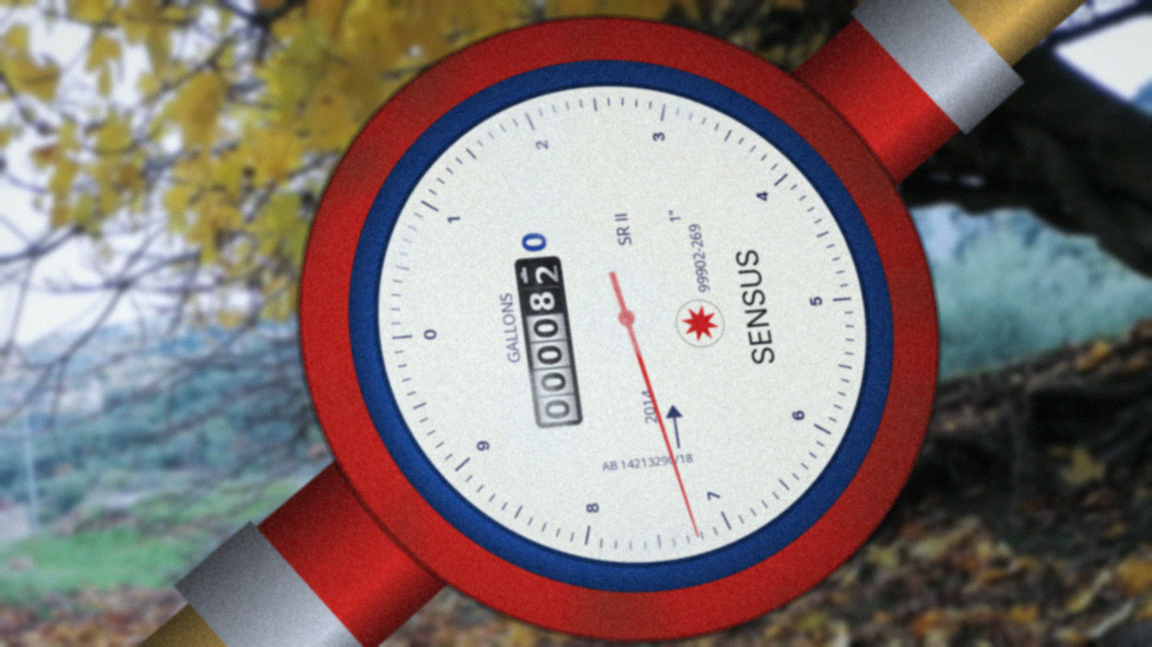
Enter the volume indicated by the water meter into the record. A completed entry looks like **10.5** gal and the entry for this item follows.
**817.2** gal
